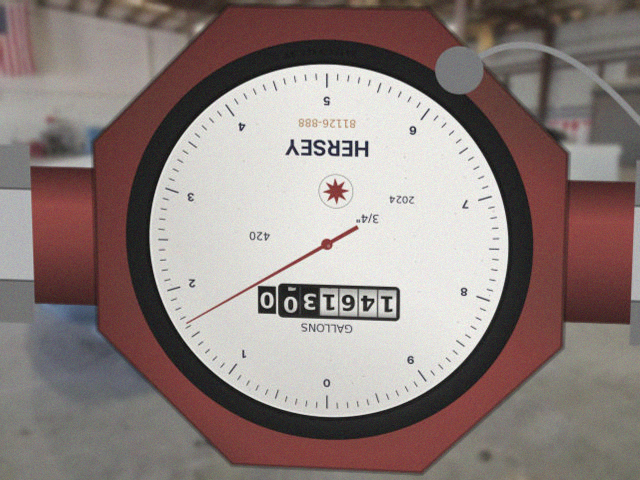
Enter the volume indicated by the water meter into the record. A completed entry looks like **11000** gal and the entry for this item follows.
**1461301.6** gal
